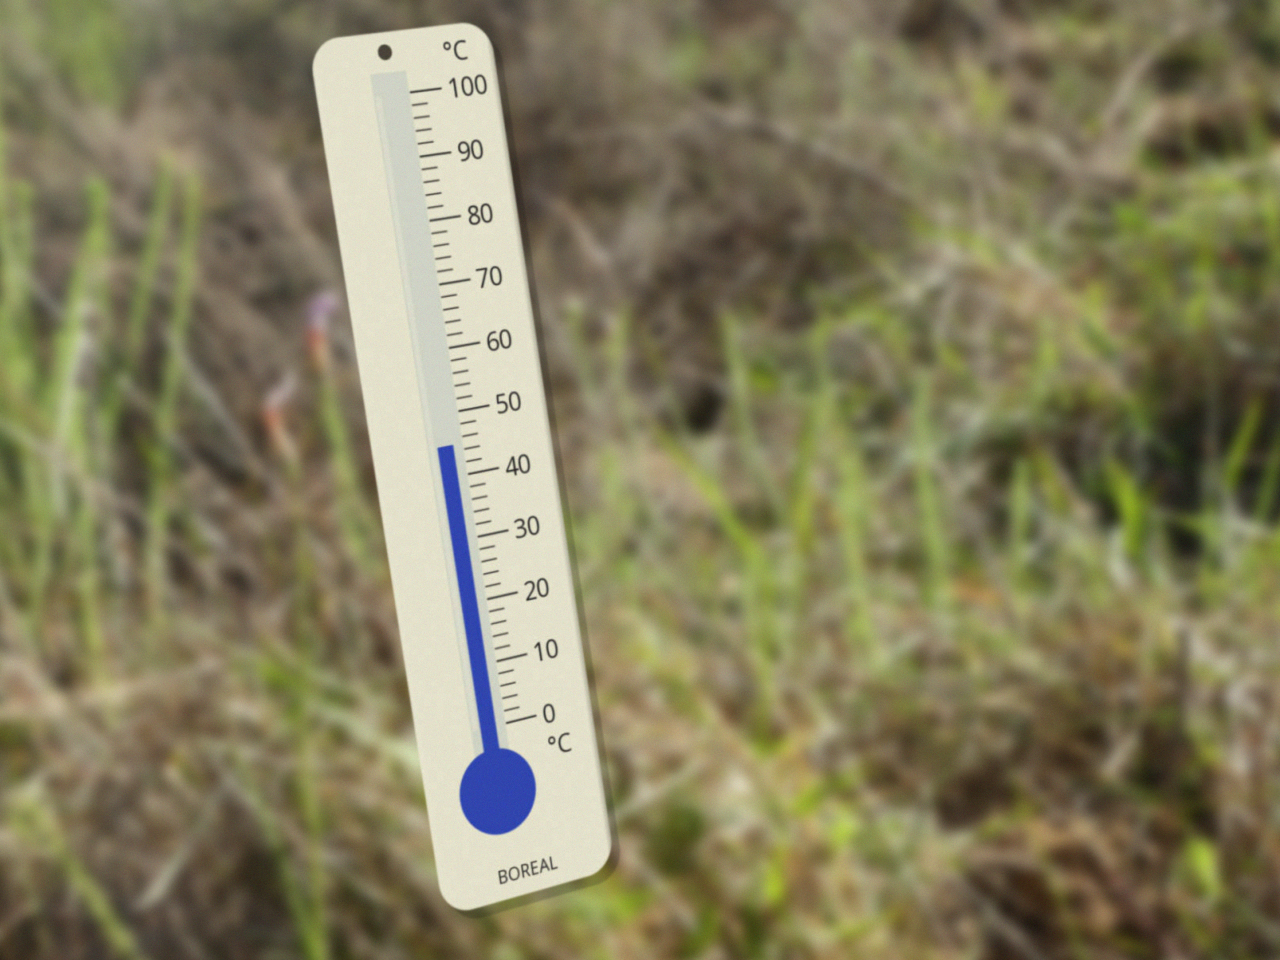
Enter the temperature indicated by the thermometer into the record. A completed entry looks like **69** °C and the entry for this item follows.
**45** °C
